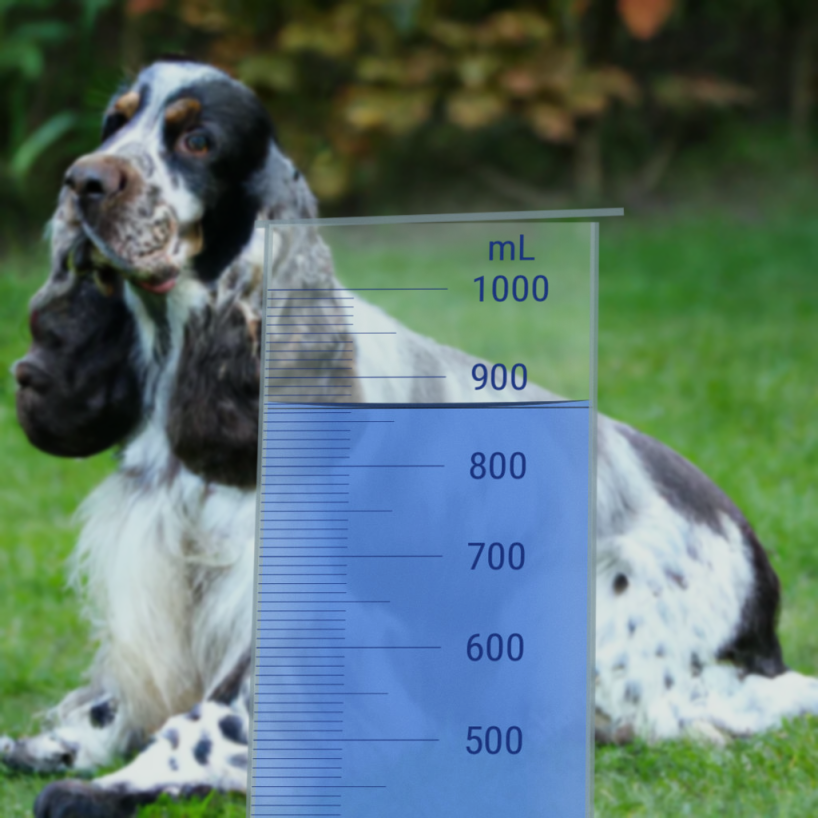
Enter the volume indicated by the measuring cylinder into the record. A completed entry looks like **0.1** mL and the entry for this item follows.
**865** mL
